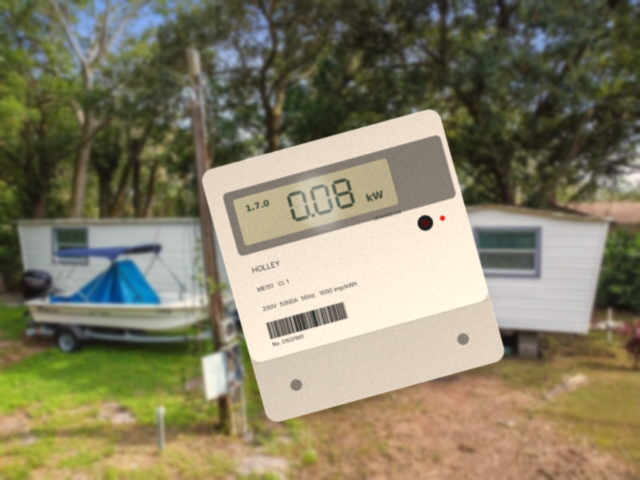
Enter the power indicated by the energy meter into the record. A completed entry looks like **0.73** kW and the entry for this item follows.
**0.08** kW
